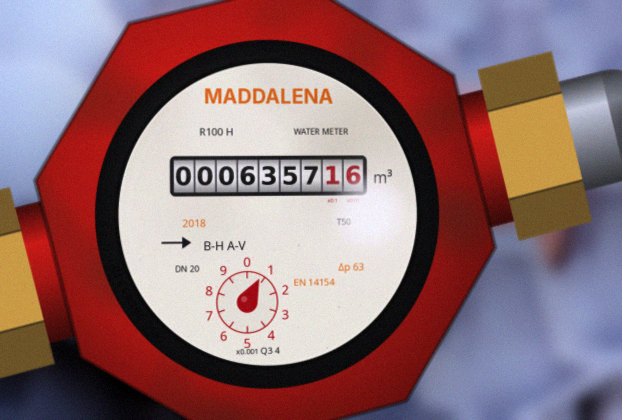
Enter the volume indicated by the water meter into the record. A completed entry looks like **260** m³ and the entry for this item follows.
**6357.160** m³
